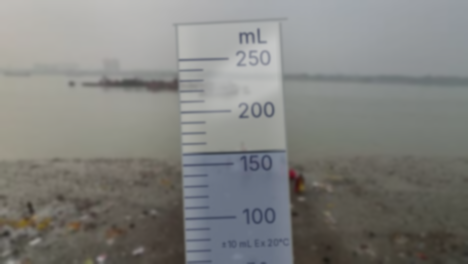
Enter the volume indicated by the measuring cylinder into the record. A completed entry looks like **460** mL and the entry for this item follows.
**160** mL
